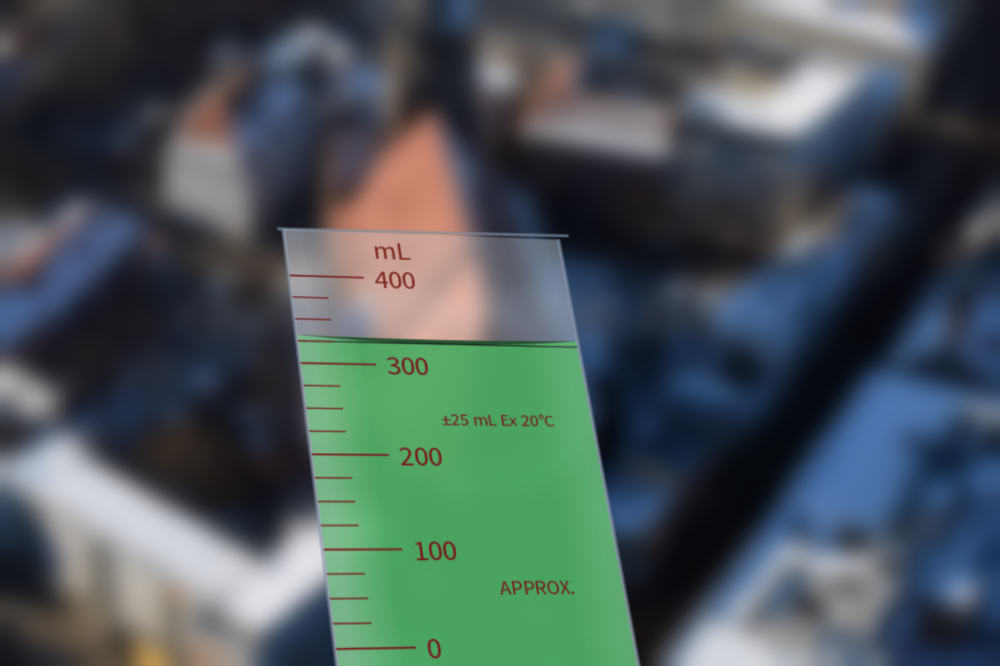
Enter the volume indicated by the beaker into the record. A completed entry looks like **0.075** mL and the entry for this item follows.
**325** mL
